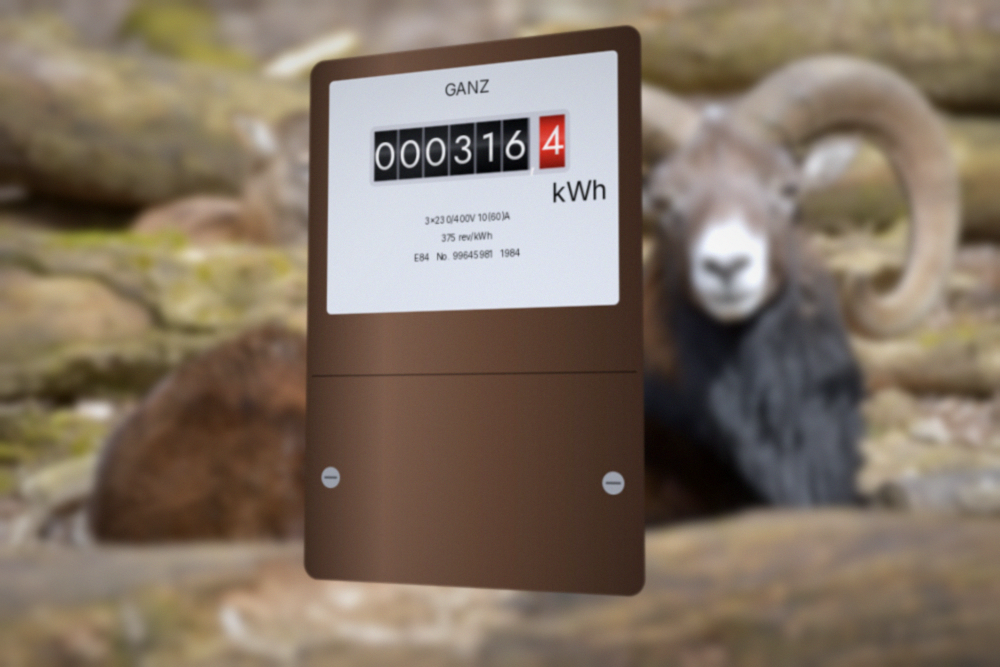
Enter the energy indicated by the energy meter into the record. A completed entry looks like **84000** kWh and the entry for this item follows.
**316.4** kWh
